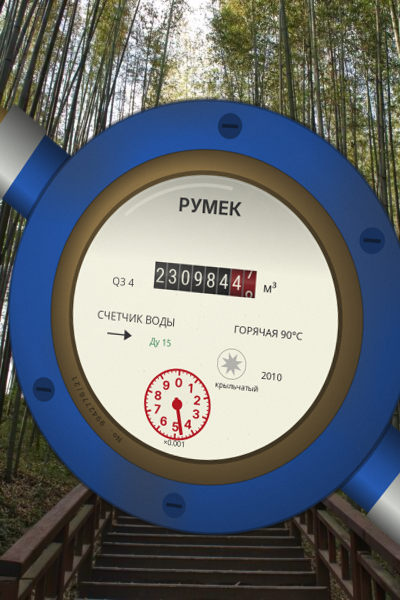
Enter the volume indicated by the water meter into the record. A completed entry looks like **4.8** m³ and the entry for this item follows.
**230984.474** m³
